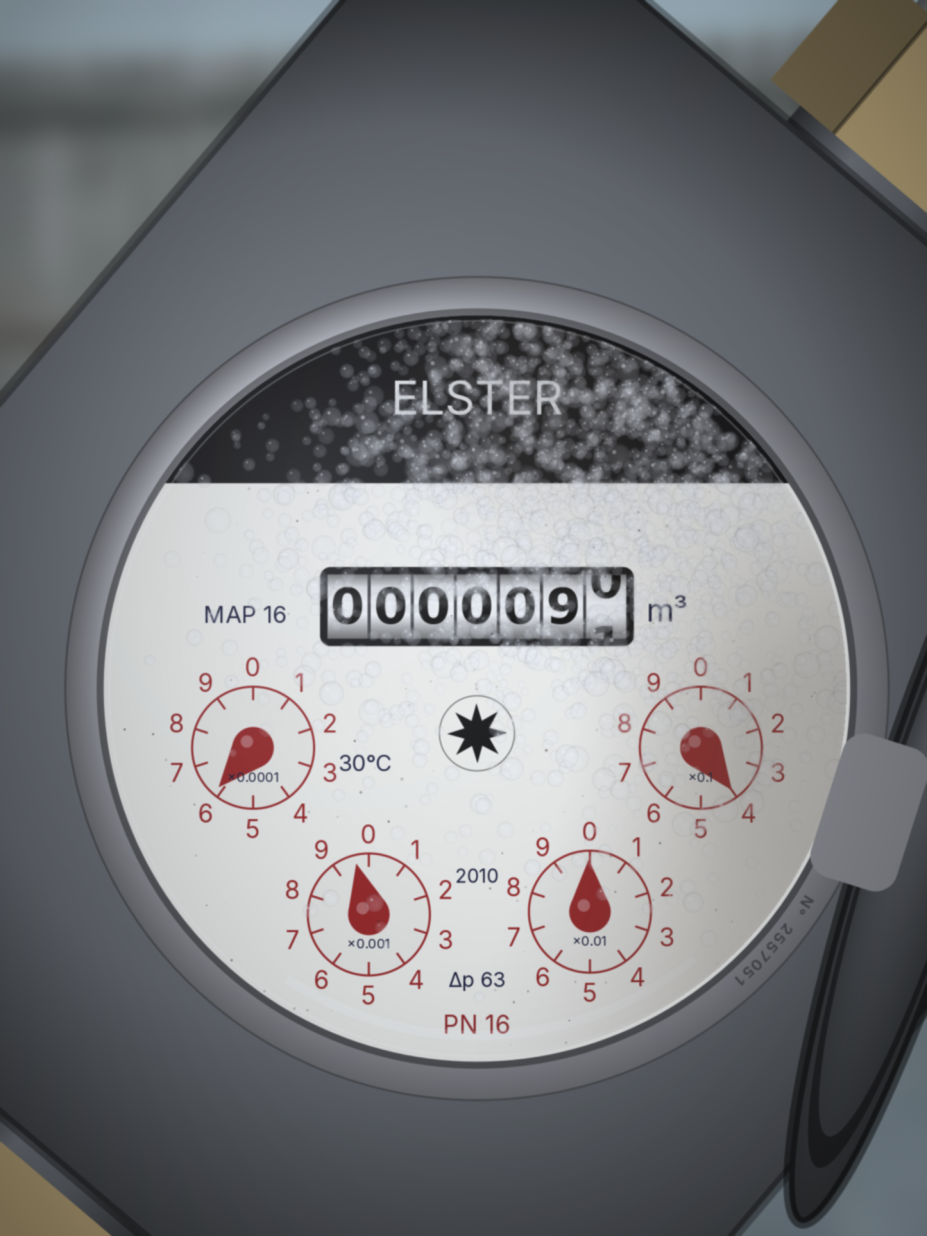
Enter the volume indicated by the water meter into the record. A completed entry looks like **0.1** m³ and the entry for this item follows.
**90.3996** m³
